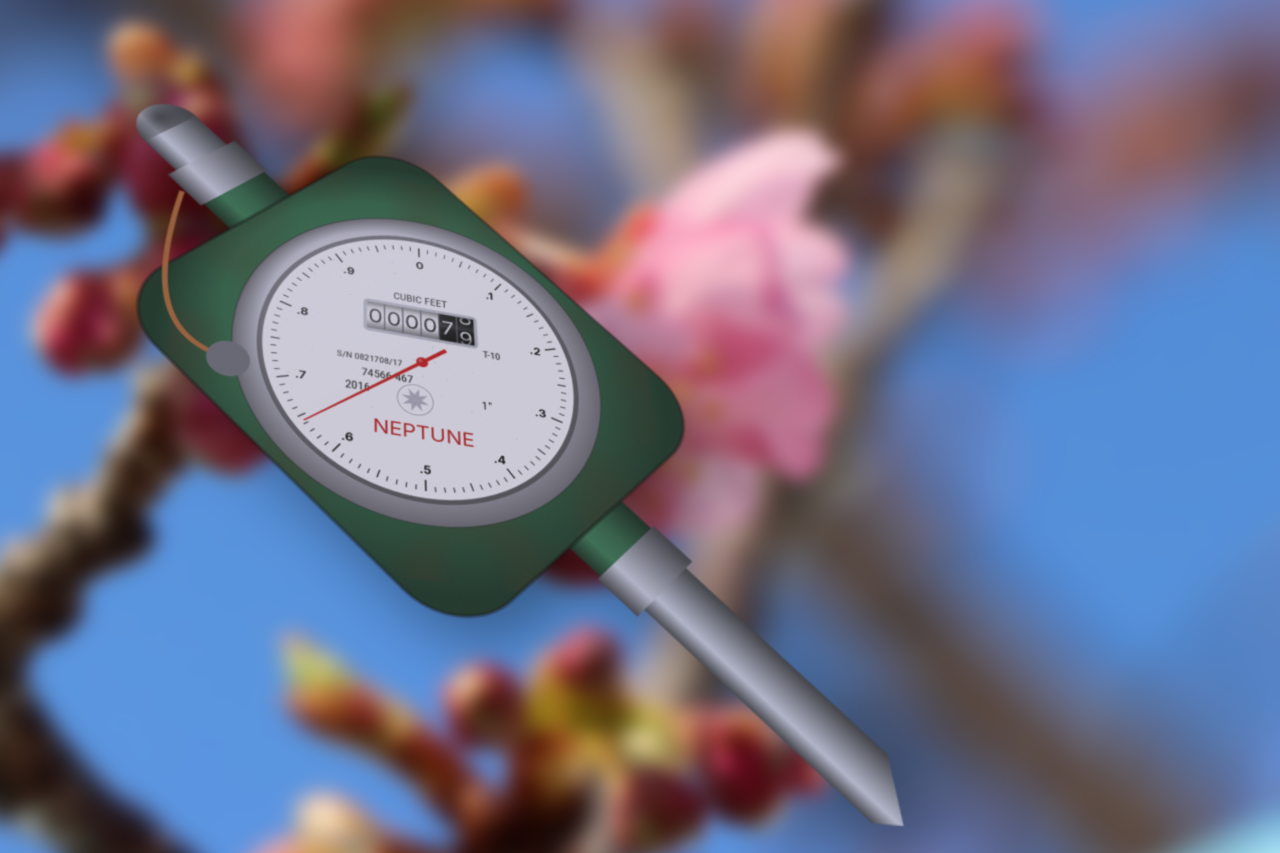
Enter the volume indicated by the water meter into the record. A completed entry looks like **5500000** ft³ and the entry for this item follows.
**78.64** ft³
